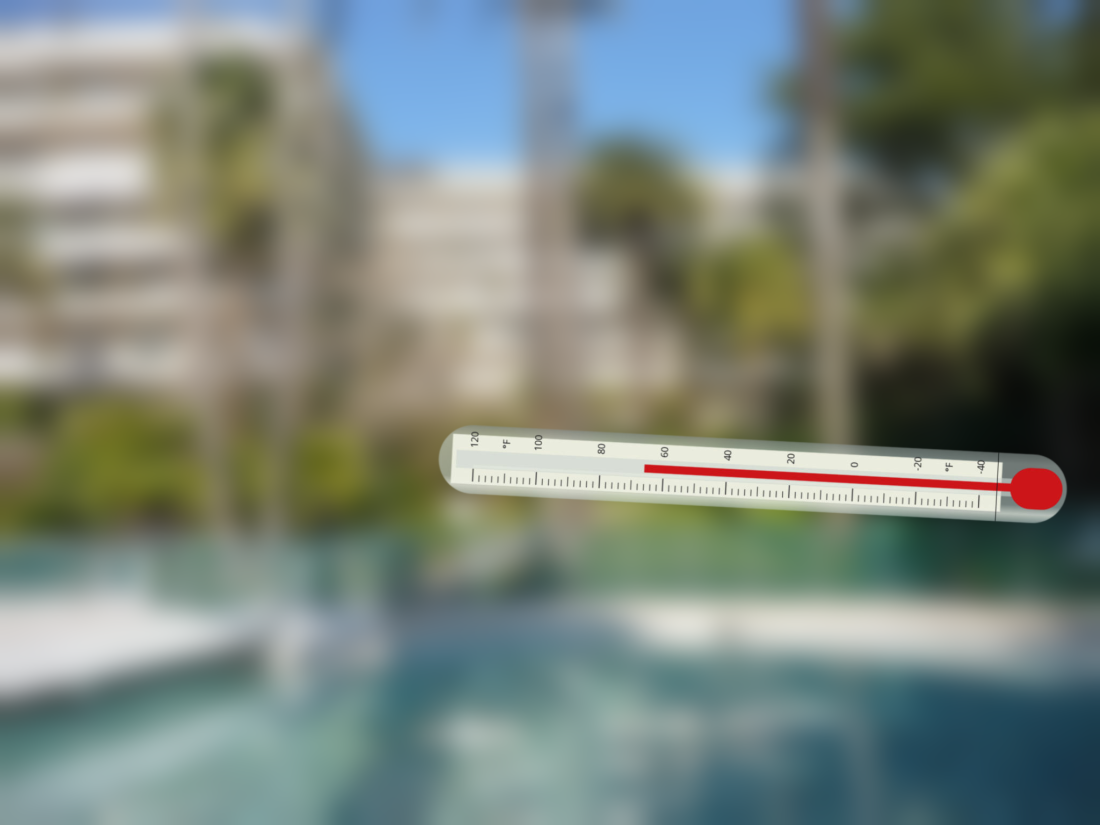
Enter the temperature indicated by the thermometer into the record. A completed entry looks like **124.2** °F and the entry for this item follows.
**66** °F
